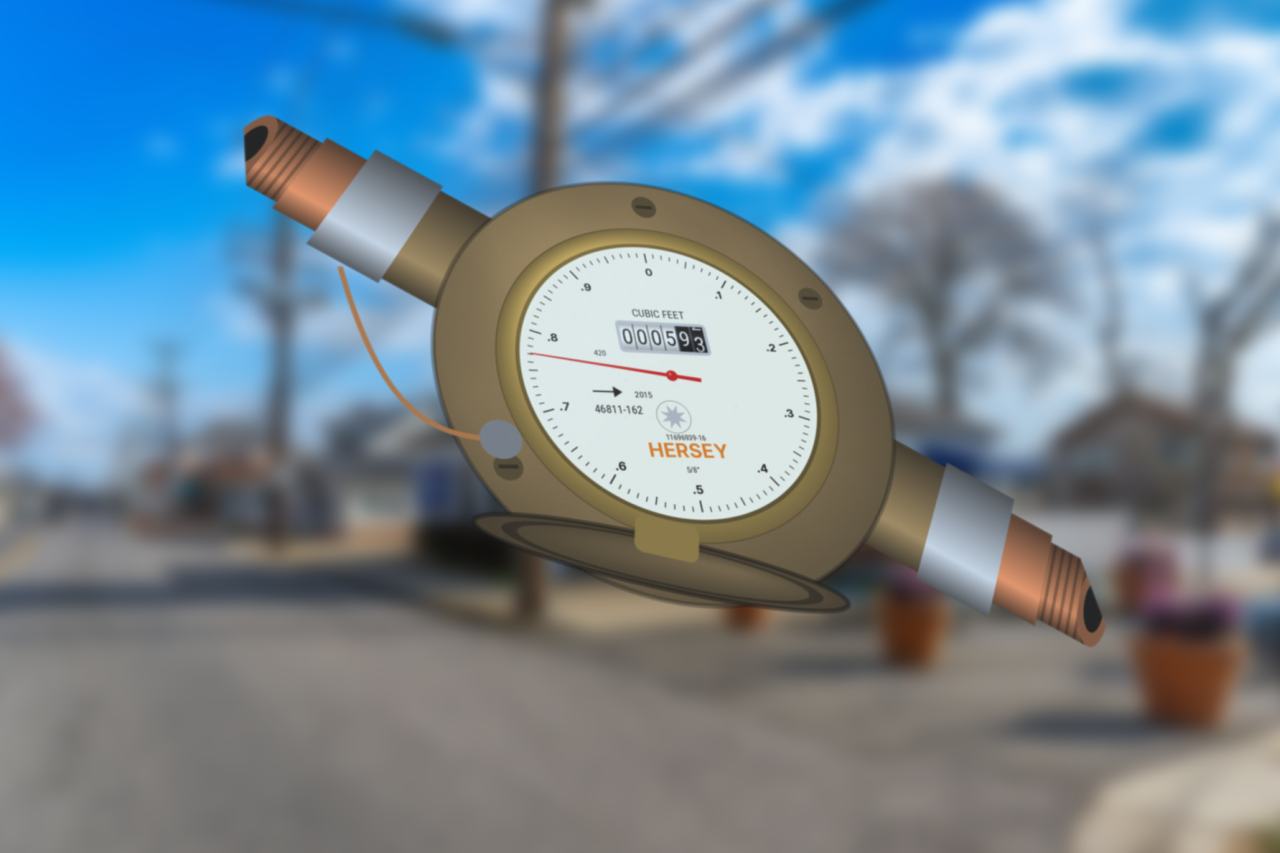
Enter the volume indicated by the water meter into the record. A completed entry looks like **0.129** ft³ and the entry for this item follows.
**592.77** ft³
